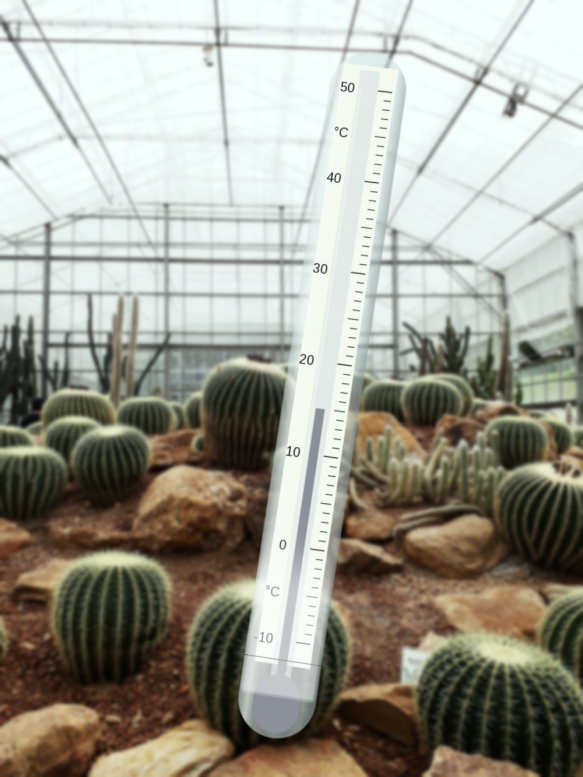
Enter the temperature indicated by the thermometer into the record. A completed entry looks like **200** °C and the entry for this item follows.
**15** °C
